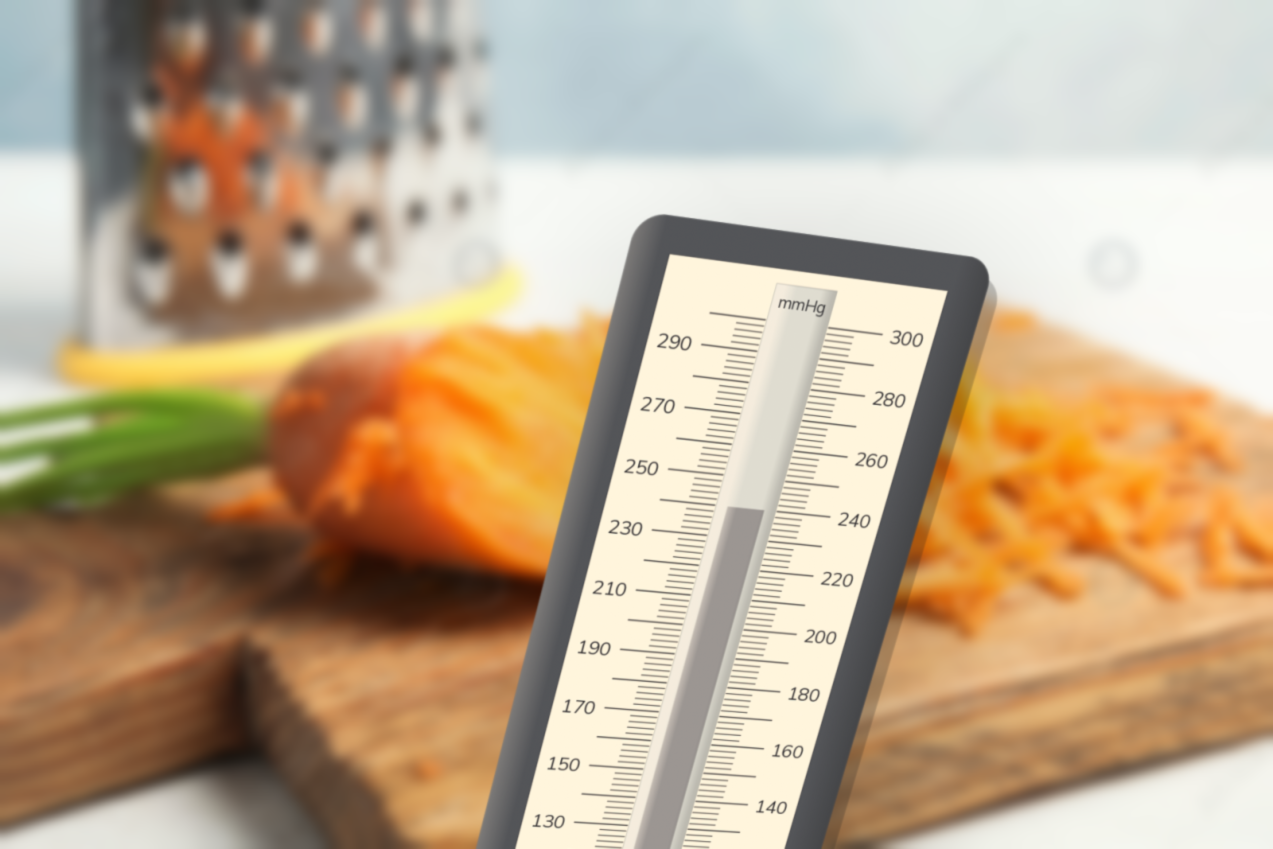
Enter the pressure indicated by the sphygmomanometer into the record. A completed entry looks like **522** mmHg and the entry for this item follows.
**240** mmHg
